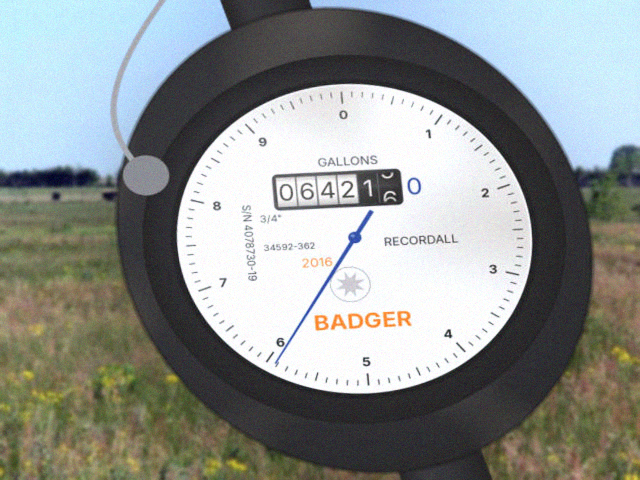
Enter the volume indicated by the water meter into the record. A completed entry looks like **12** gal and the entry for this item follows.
**642155.9** gal
